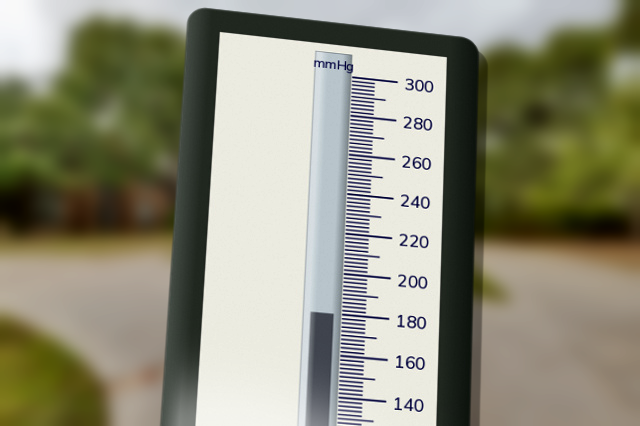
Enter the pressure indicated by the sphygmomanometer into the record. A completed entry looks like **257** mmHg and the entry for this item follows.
**180** mmHg
